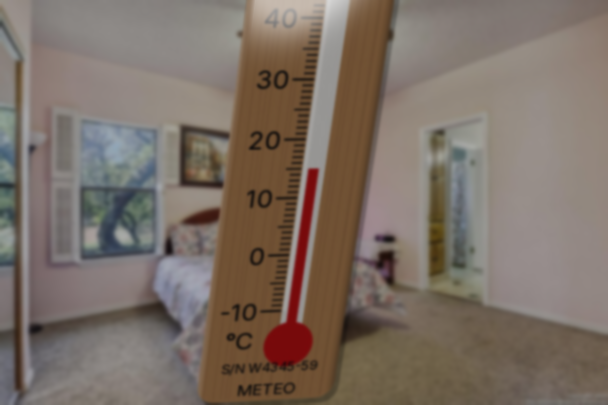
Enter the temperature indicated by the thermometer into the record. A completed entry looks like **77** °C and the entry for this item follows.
**15** °C
